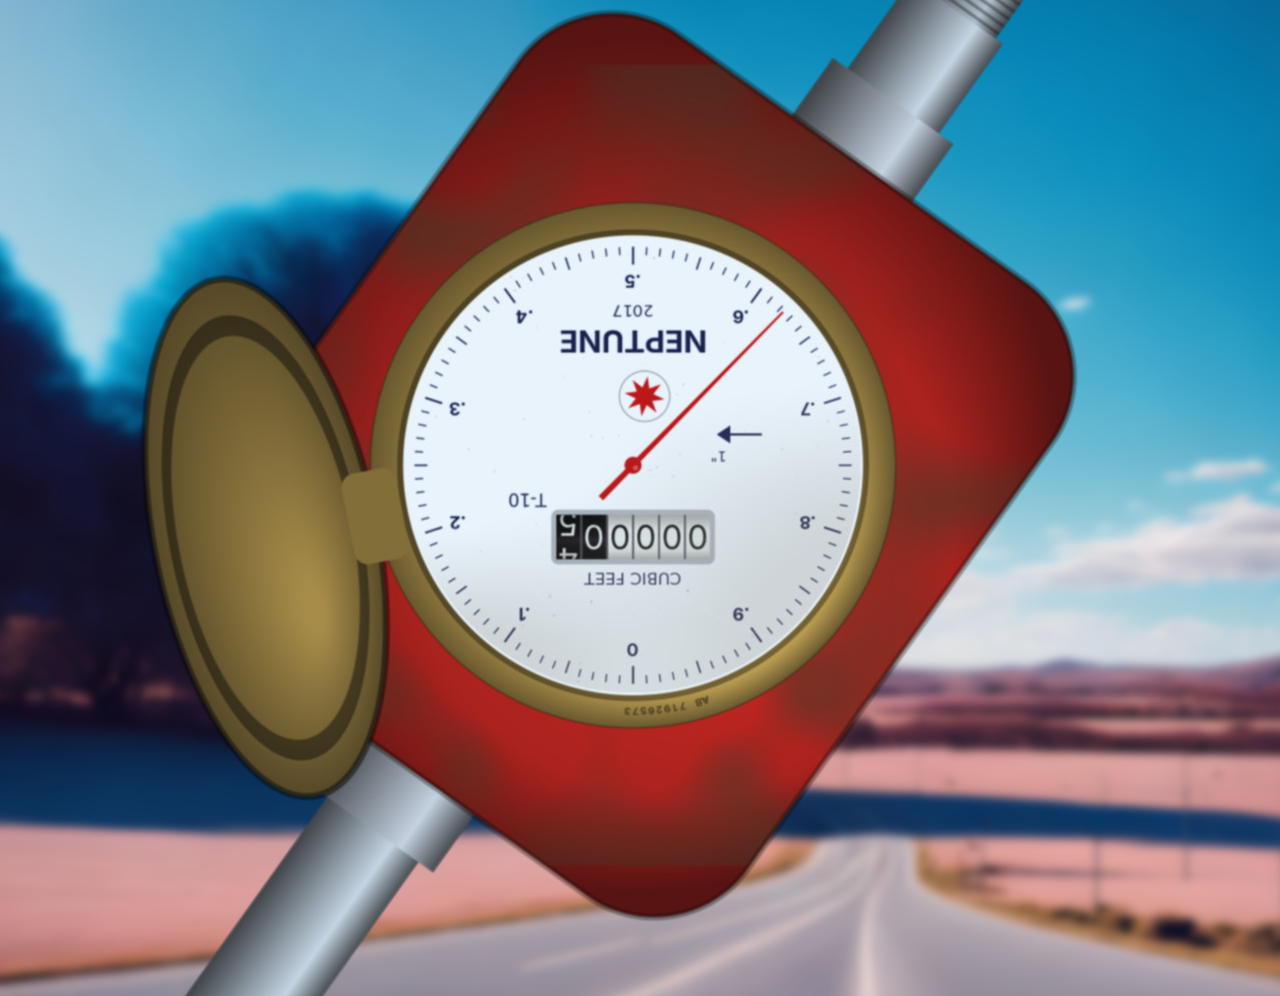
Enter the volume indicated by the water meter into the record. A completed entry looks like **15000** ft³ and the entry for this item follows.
**4.62** ft³
